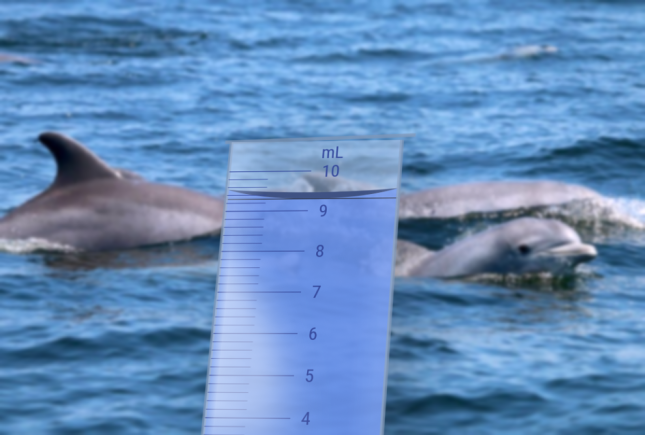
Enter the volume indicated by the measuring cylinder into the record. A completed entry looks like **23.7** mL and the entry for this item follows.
**9.3** mL
